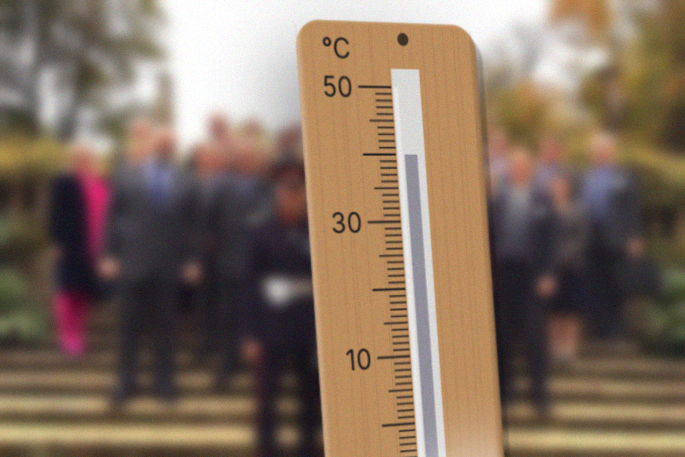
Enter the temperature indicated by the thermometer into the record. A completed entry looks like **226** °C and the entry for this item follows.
**40** °C
